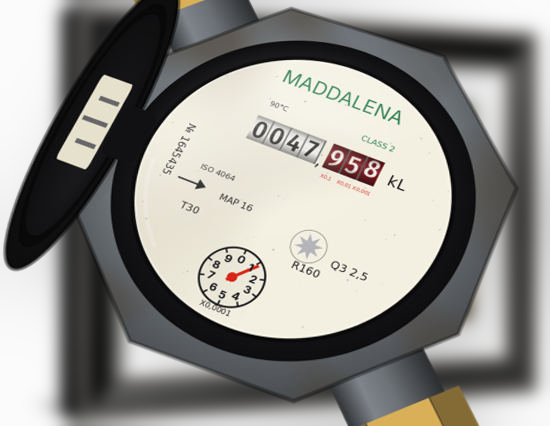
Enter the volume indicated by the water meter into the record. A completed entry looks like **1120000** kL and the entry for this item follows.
**47.9581** kL
